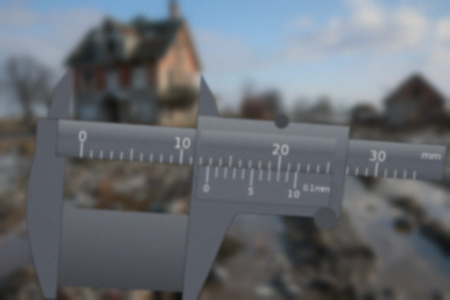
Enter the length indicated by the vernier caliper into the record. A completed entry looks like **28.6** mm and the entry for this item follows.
**12.8** mm
